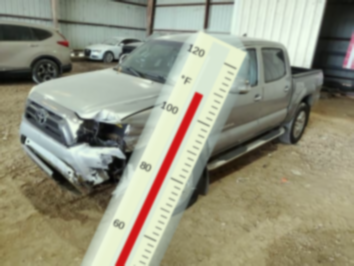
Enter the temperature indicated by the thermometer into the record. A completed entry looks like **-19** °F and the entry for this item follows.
**108** °F
